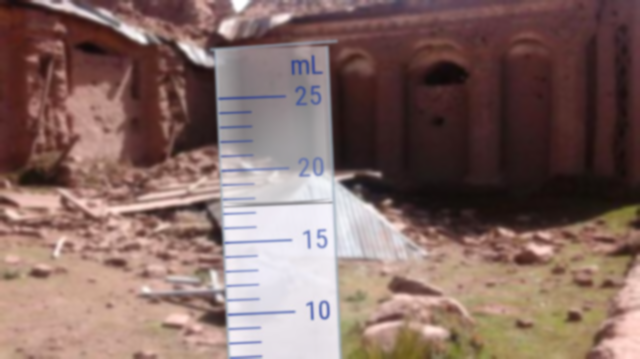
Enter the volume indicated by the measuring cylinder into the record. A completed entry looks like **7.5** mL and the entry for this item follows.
**17.5** mL
